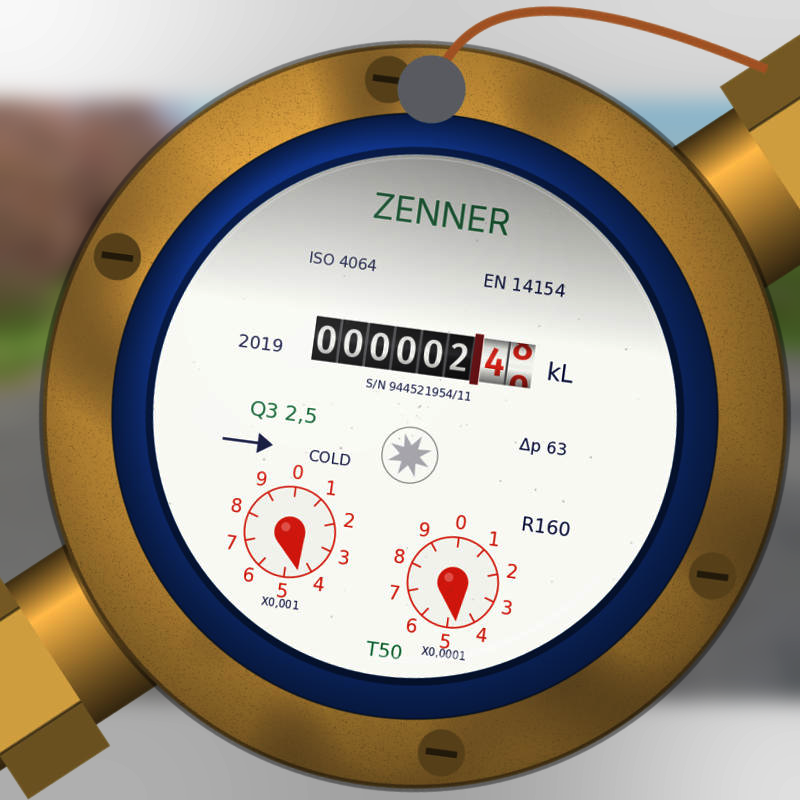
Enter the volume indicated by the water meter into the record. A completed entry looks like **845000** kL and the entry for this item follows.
**2.4844** kL
